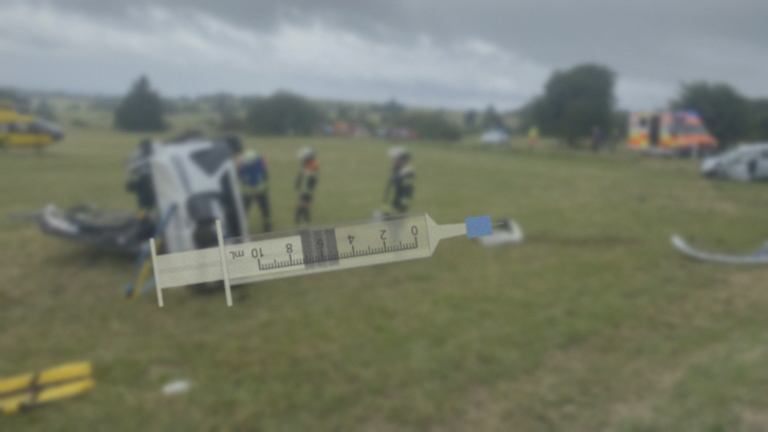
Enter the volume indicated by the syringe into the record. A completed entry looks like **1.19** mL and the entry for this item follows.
**5** mL
